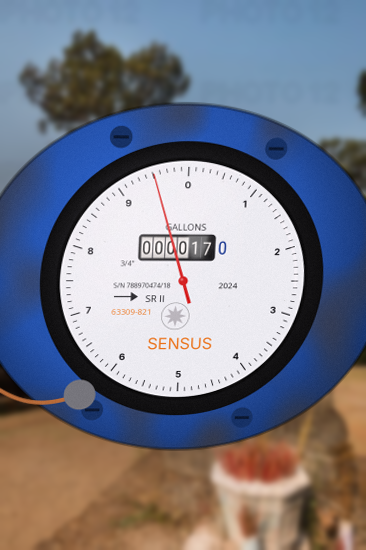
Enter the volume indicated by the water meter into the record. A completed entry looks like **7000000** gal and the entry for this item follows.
**169.5** gal
